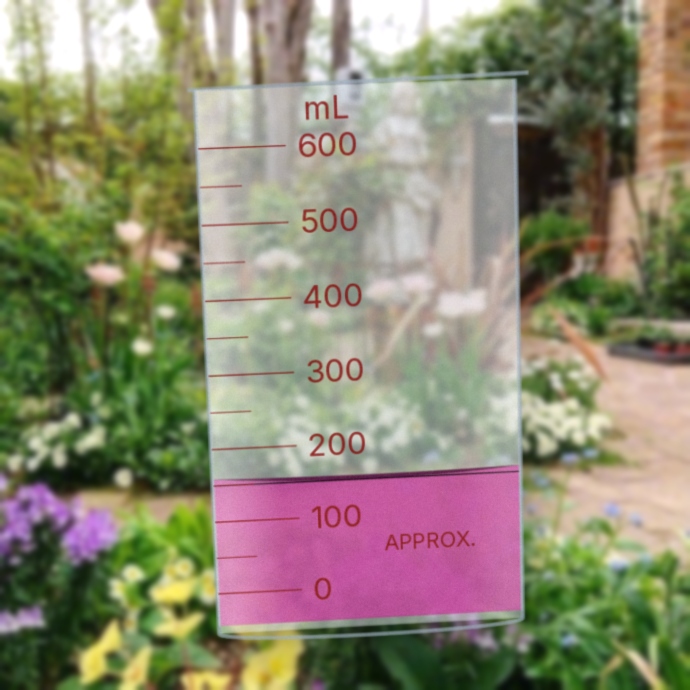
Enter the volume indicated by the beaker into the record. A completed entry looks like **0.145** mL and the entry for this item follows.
**150** mL
